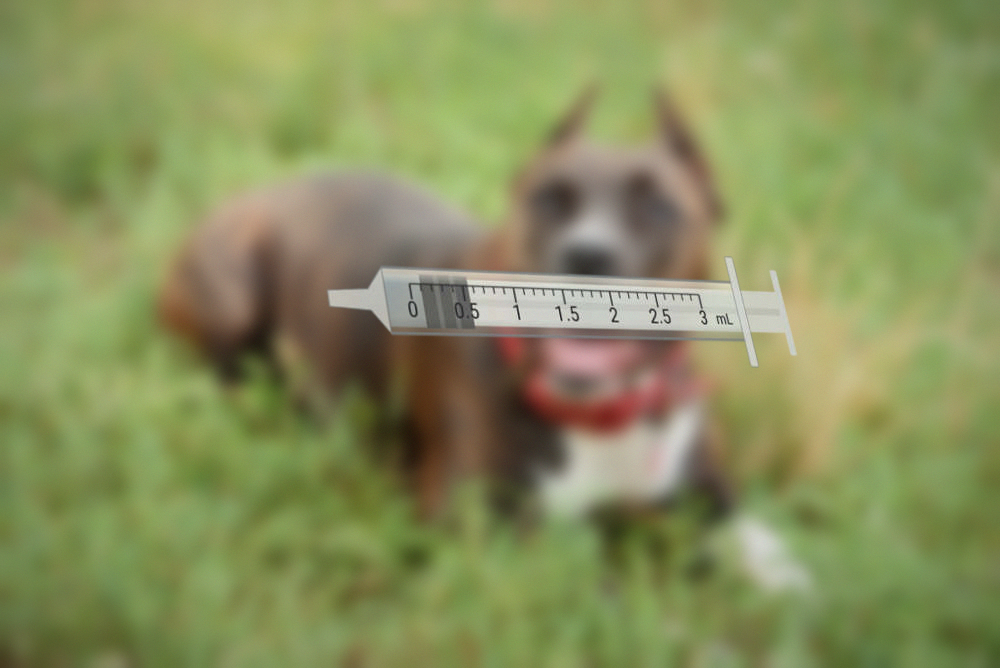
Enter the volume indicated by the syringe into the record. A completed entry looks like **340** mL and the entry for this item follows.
**0.1** mL
